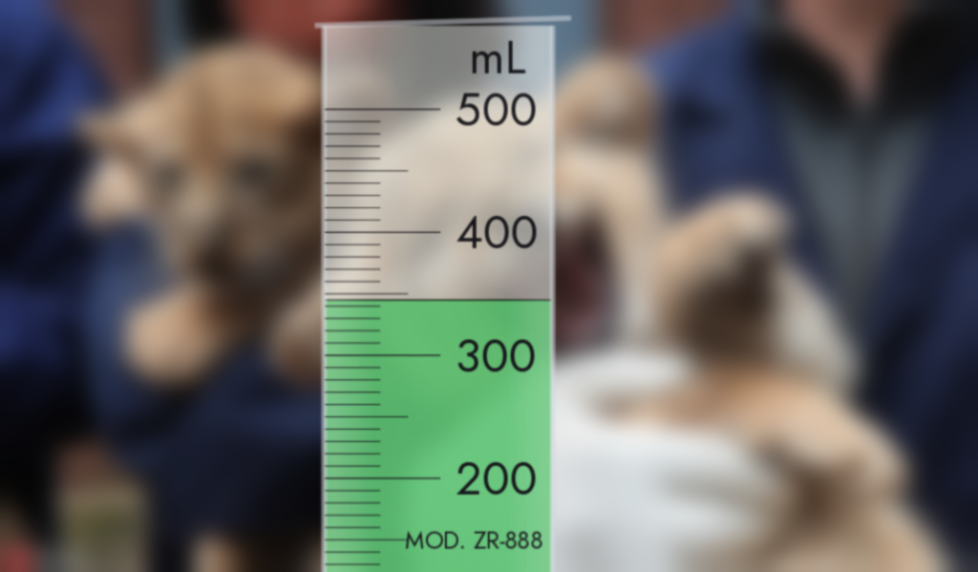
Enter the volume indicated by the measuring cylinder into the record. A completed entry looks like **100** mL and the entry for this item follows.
**345** mL
